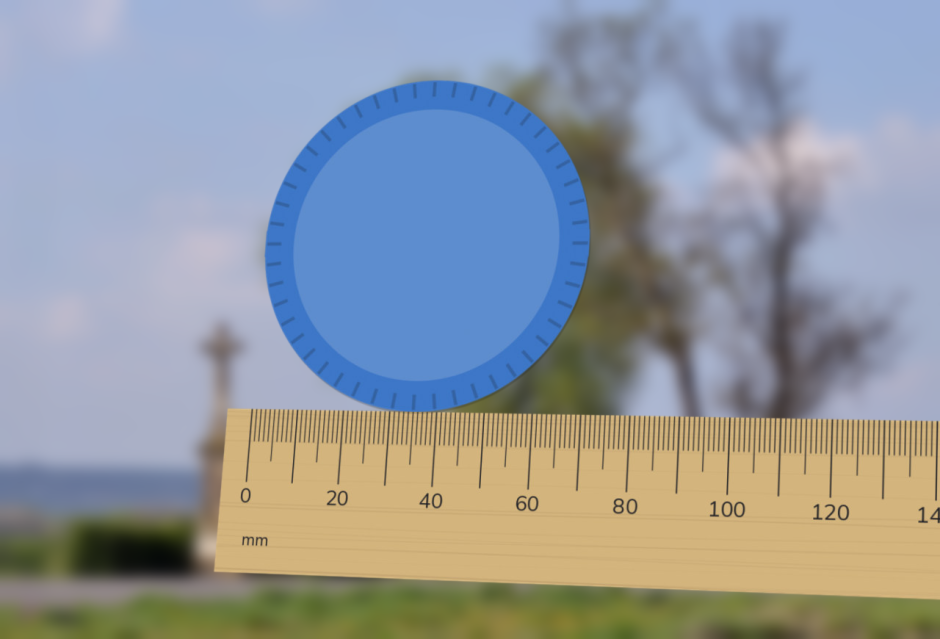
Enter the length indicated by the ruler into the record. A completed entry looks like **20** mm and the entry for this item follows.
**70** mm
